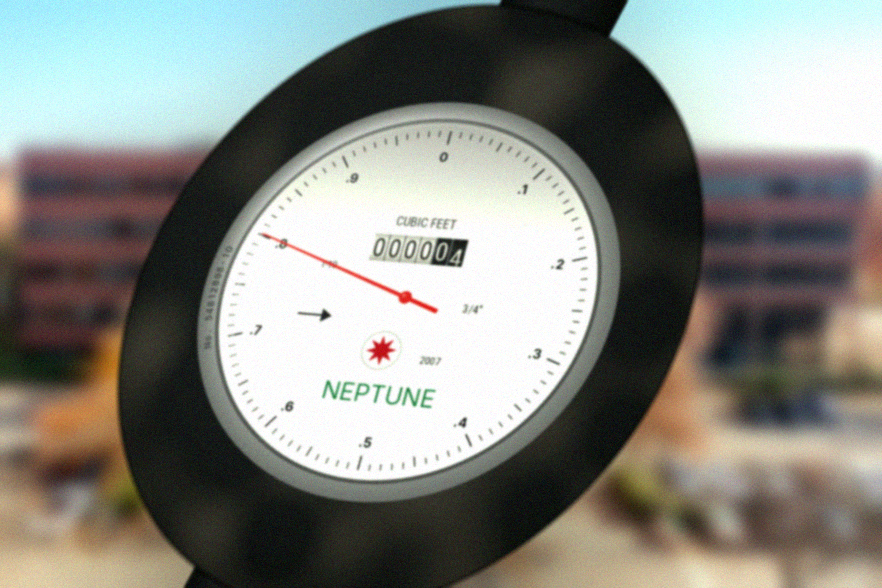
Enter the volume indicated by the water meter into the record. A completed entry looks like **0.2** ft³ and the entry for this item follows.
**3.80** ft³
